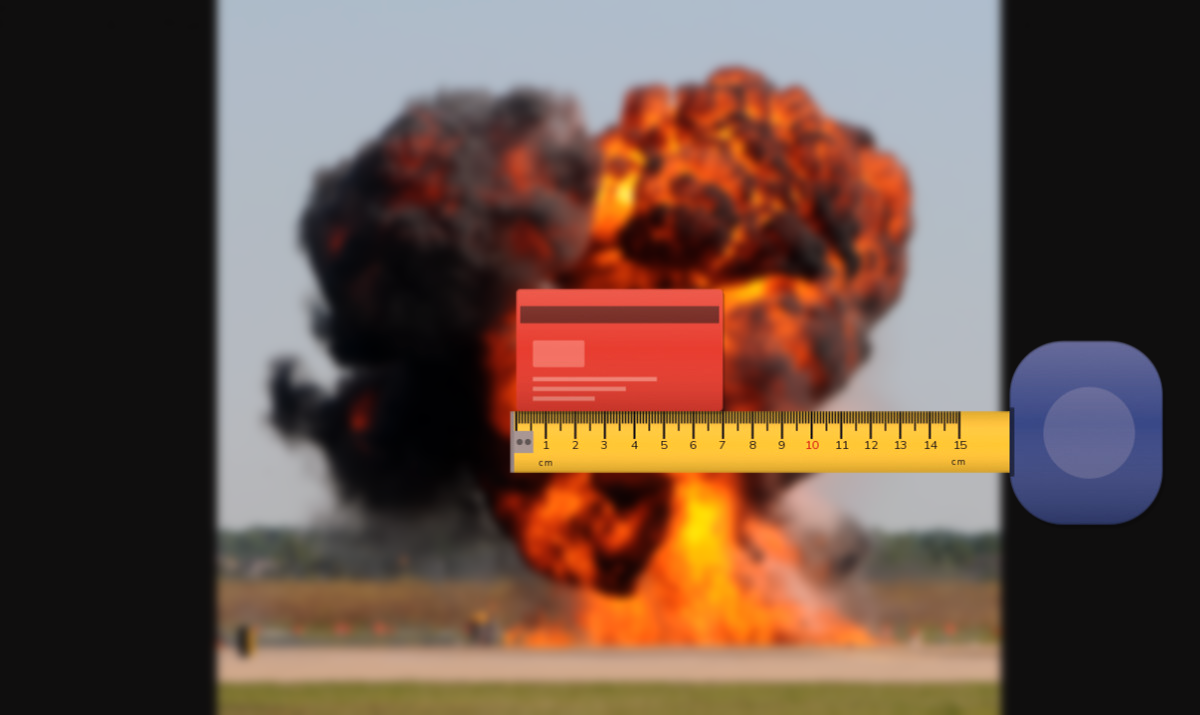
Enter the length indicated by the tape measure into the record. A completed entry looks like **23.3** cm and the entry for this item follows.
**7** cm
